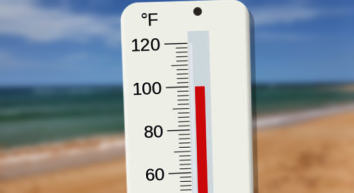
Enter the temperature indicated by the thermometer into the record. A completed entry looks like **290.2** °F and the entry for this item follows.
**100** °F
